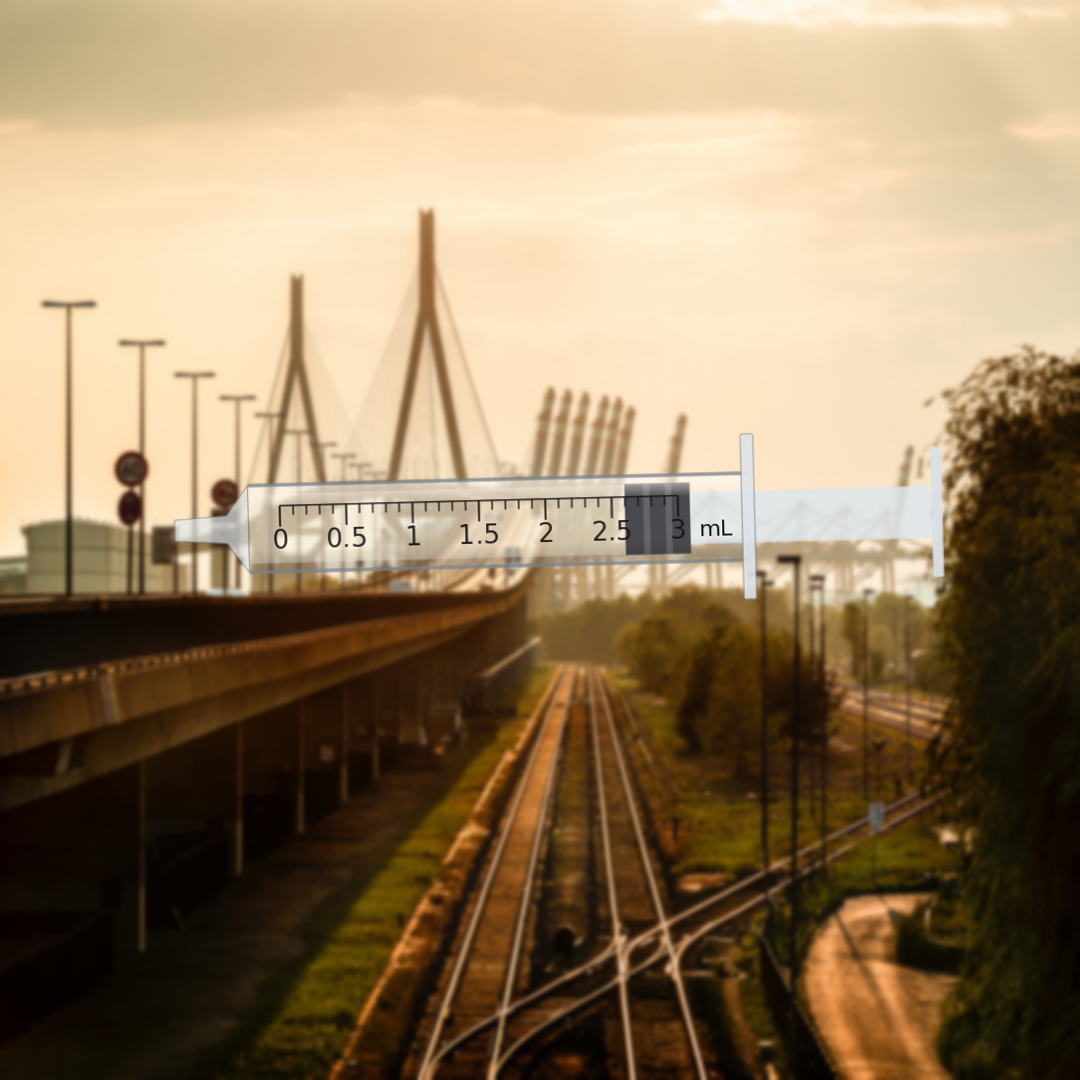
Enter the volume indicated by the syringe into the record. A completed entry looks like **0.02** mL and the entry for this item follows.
**2.6** mL
